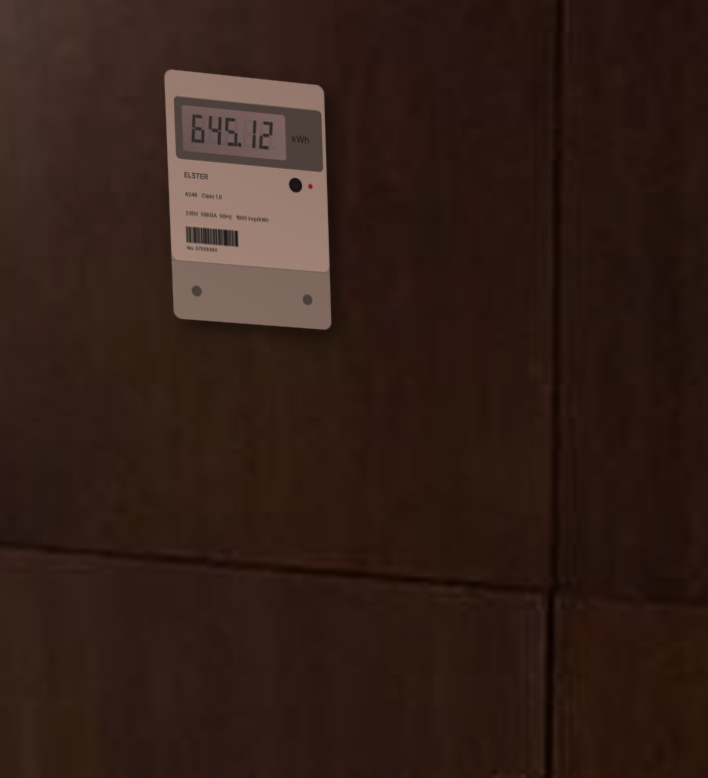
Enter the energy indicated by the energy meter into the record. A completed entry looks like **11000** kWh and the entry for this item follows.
**645.12** kWh
